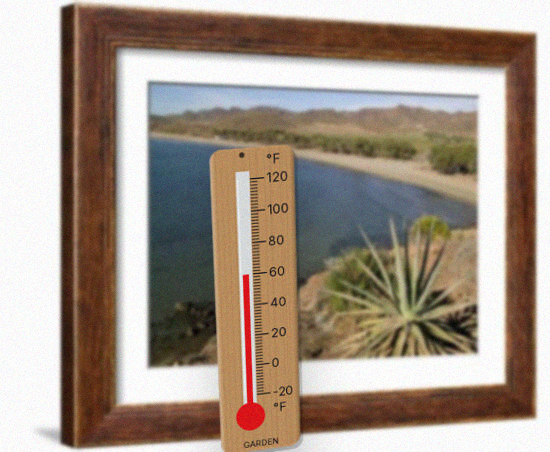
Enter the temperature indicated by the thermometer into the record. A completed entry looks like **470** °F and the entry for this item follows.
**60** °F
